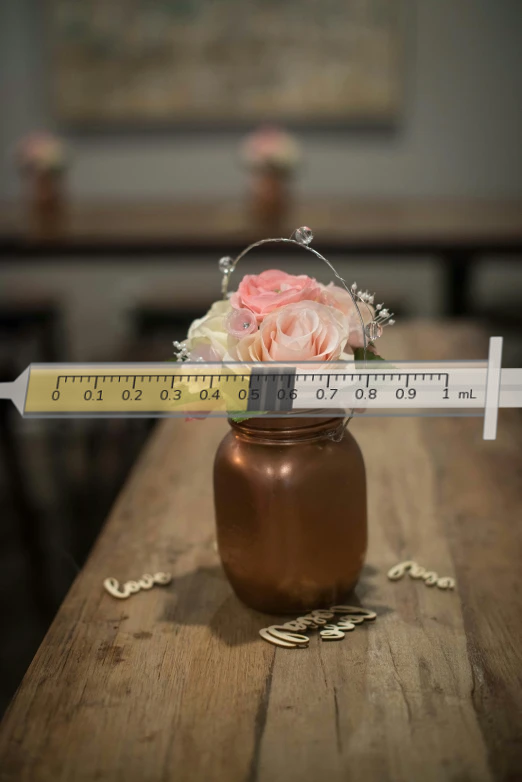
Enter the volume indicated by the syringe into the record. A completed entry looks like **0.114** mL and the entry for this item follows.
**0.5** mL
